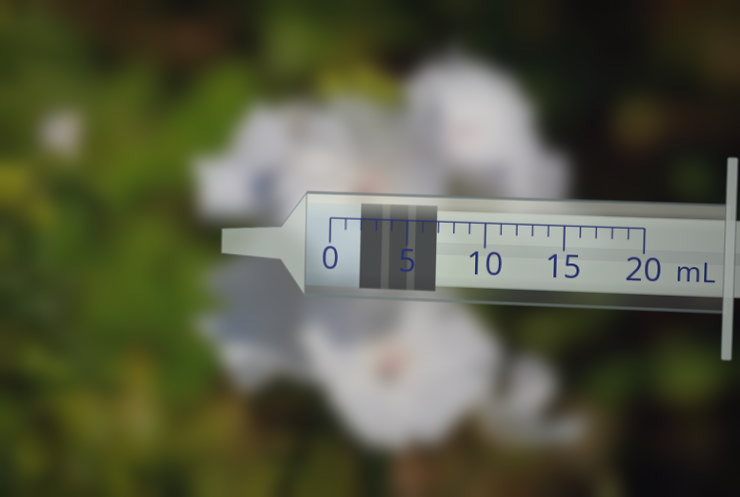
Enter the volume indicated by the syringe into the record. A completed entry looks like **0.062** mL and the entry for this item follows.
**2** mL
